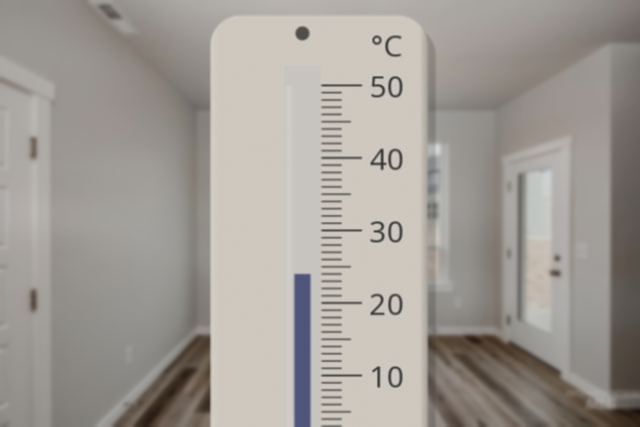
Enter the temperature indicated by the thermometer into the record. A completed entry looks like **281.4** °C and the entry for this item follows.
**24** °C
